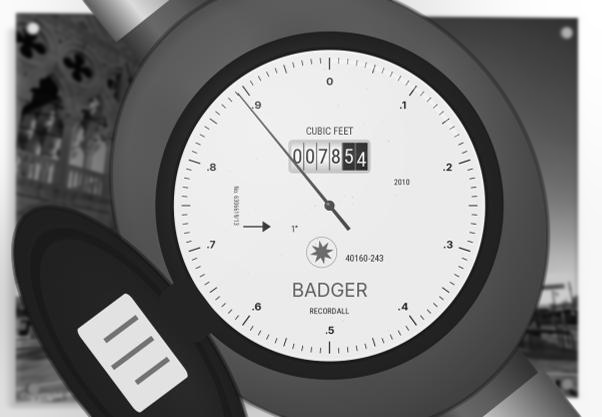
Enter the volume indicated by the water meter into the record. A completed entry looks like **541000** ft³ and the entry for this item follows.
**7853.89** ft³
